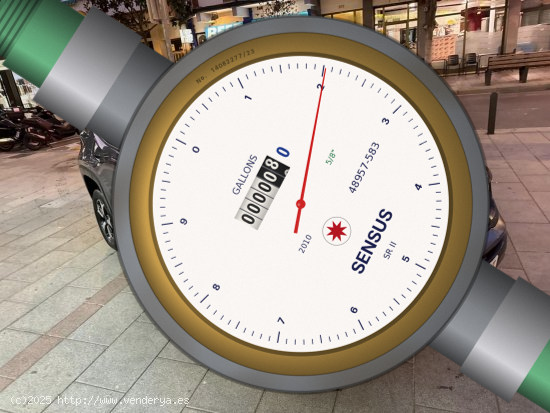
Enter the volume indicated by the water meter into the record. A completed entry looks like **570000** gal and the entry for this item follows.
**82.0** gal
